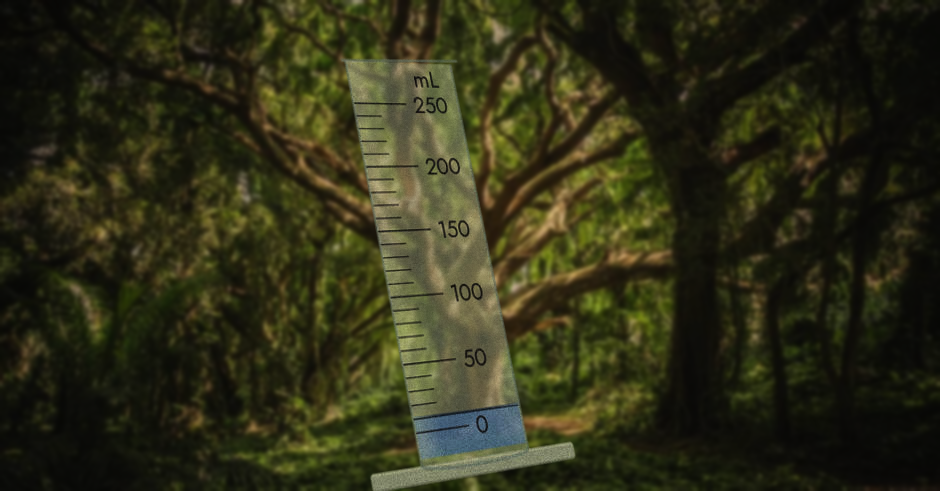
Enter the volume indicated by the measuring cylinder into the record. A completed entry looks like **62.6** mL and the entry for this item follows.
**10** mL
